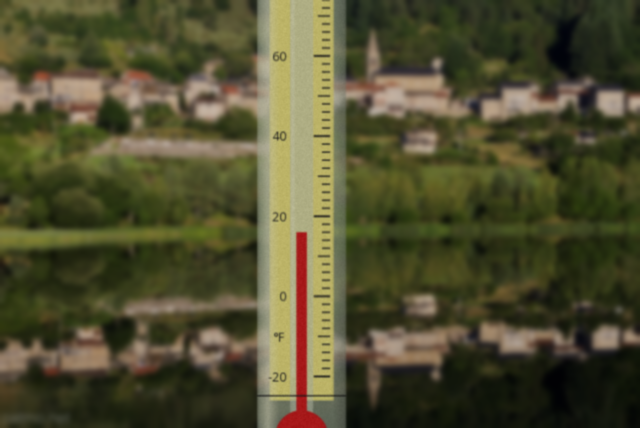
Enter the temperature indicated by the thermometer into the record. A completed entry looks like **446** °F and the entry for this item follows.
**16** °F
